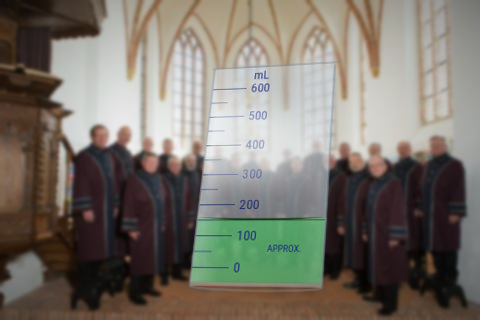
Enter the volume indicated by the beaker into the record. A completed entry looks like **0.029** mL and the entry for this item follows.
**150** mL
